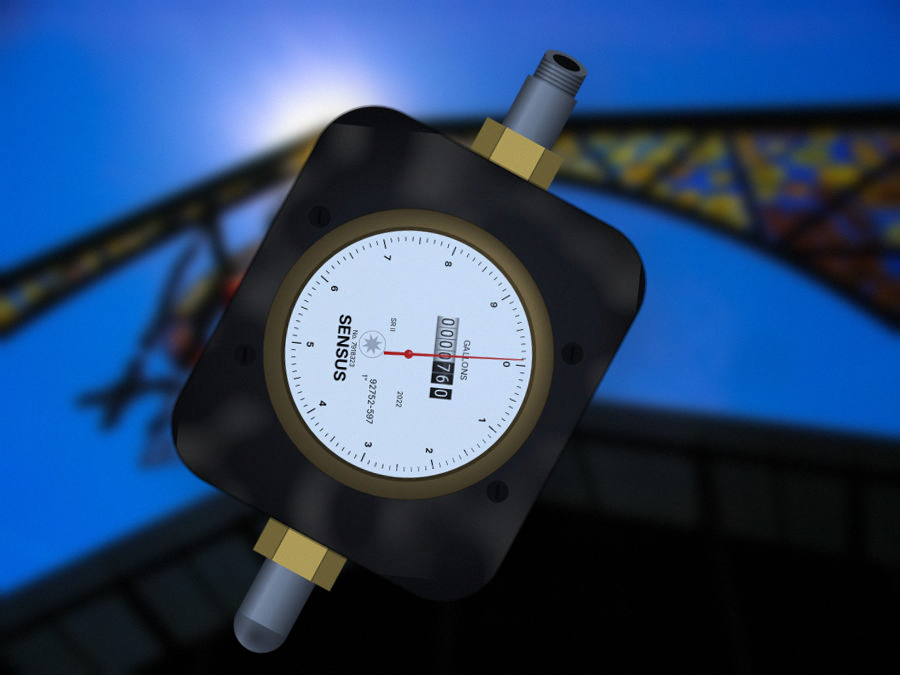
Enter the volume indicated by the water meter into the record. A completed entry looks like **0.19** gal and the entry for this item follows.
**759.9** gal
